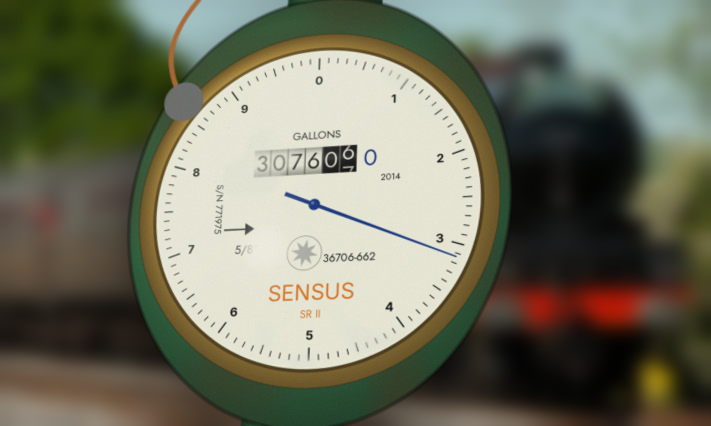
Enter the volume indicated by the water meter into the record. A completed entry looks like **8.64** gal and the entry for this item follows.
**3076063.1** gal
